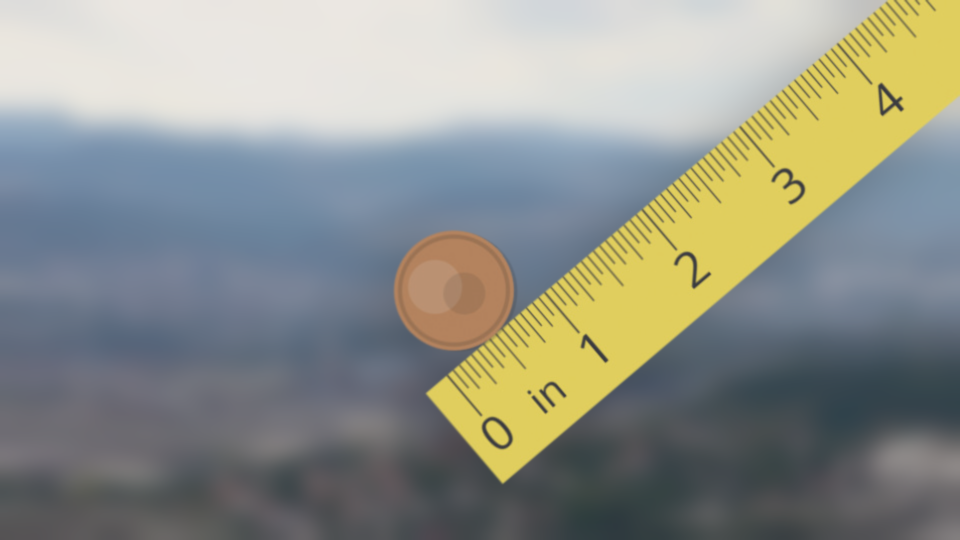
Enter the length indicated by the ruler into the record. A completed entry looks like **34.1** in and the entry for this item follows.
**0.9375** in
